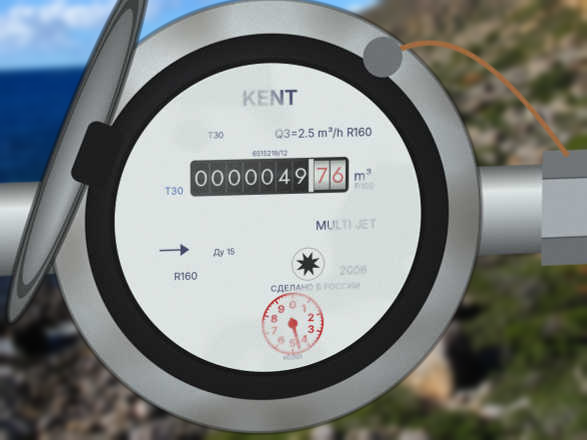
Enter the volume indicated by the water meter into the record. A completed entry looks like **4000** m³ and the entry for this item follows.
**49.764** m³
